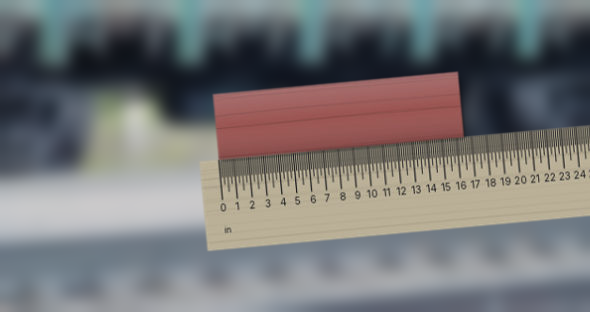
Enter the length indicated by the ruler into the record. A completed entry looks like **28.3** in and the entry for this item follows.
**16.5** in
